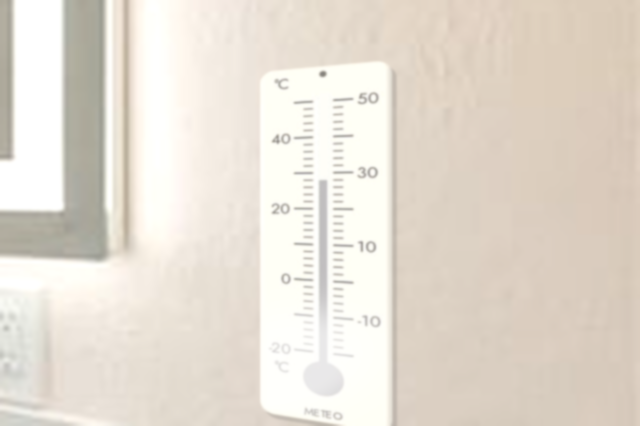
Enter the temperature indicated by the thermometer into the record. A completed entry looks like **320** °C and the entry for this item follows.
**28** °C
